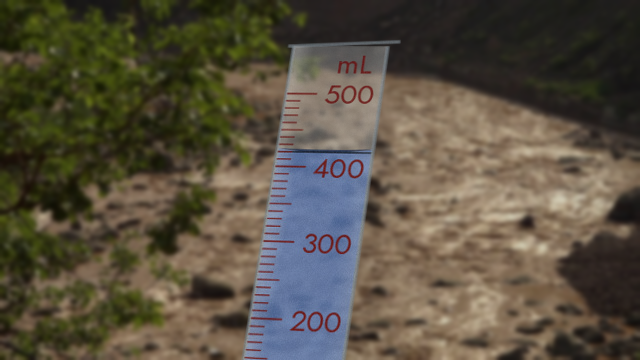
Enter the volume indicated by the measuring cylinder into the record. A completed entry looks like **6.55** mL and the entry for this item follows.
**420** mL
